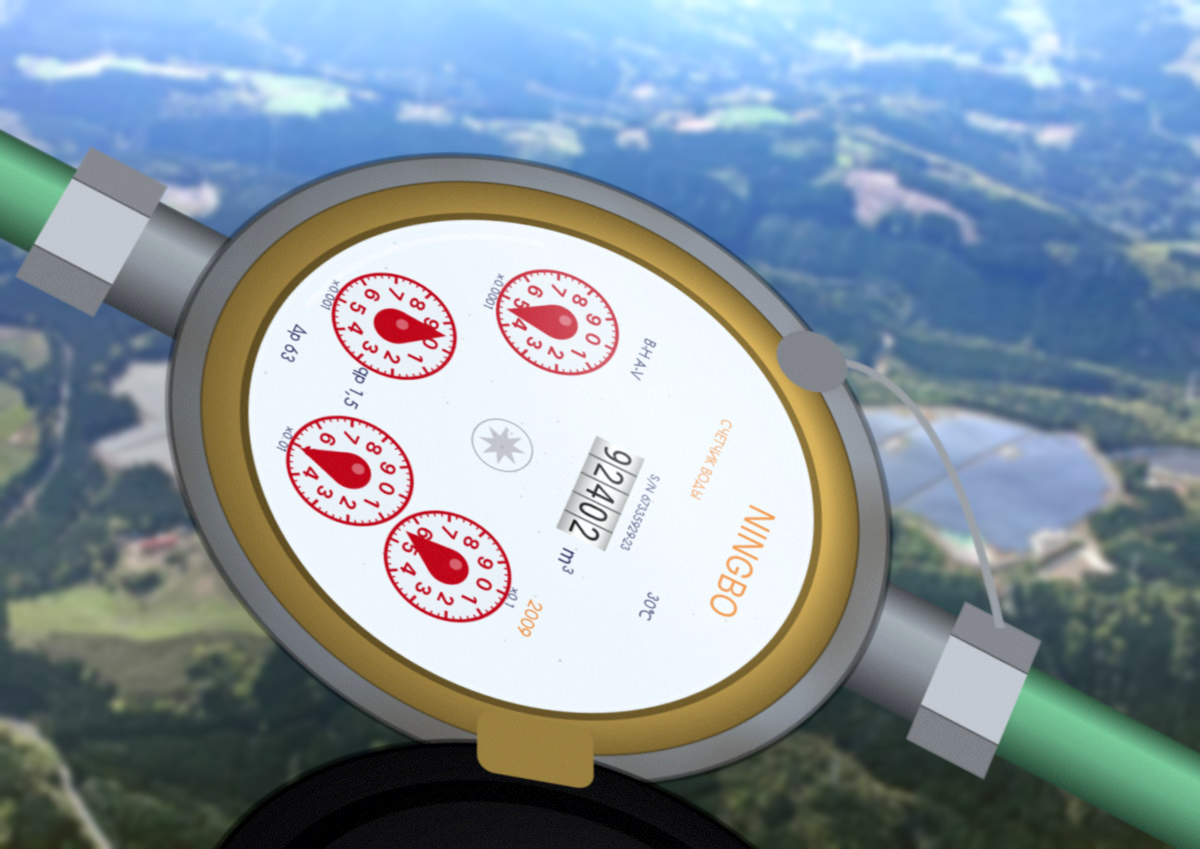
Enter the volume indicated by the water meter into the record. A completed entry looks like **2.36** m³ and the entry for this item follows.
**92402.5494** m³
